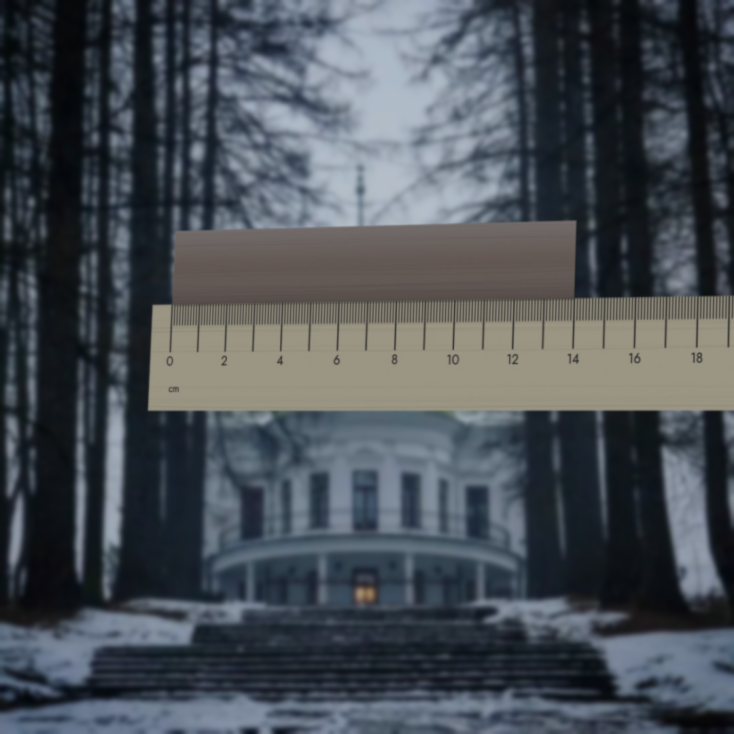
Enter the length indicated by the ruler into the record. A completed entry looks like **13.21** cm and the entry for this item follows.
**14** cm
